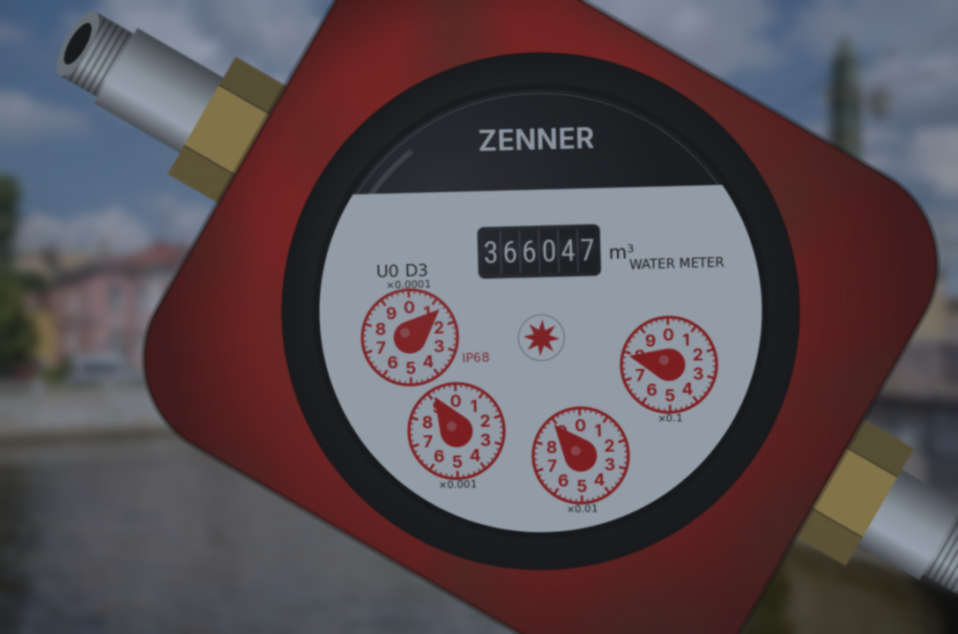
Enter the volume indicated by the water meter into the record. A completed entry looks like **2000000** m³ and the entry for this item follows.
**366047.7891** m³
